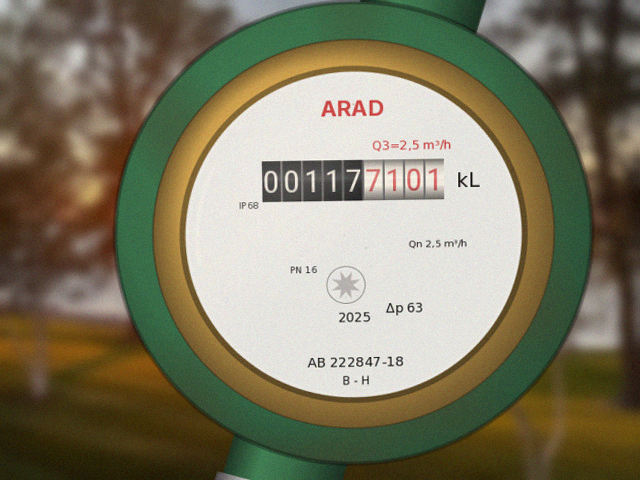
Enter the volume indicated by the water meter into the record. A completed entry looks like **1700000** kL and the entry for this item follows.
**117.7101** kL
